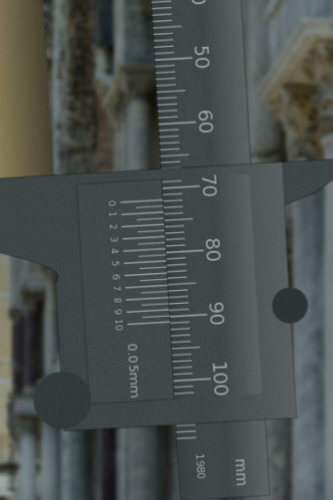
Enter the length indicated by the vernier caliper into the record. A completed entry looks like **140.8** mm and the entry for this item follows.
**71.8** mm
